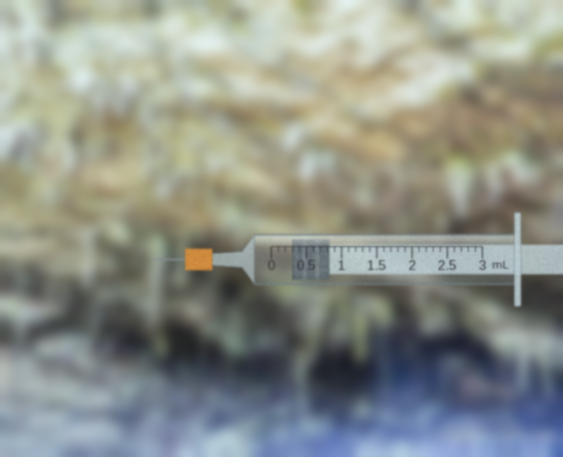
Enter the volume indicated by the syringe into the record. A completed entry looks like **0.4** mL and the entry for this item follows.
**0.3** mL
